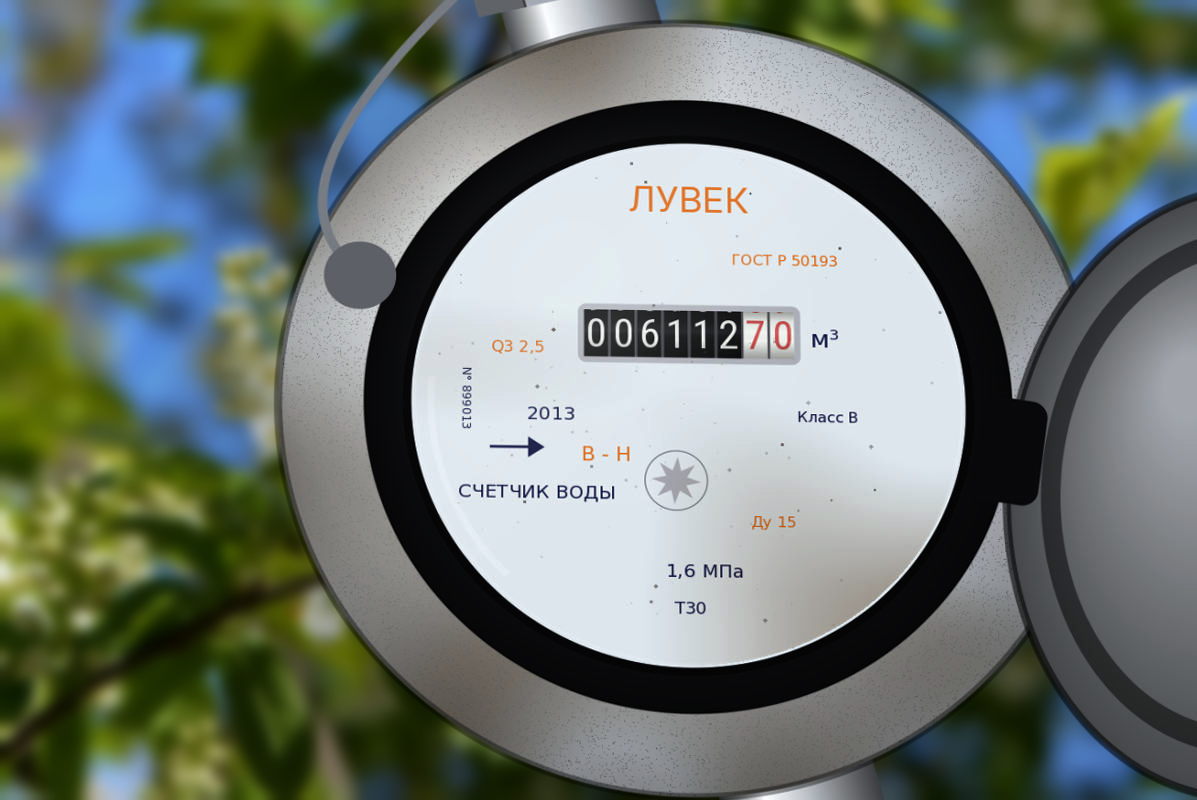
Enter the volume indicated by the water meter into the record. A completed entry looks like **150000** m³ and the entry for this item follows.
**6112.70** m³
